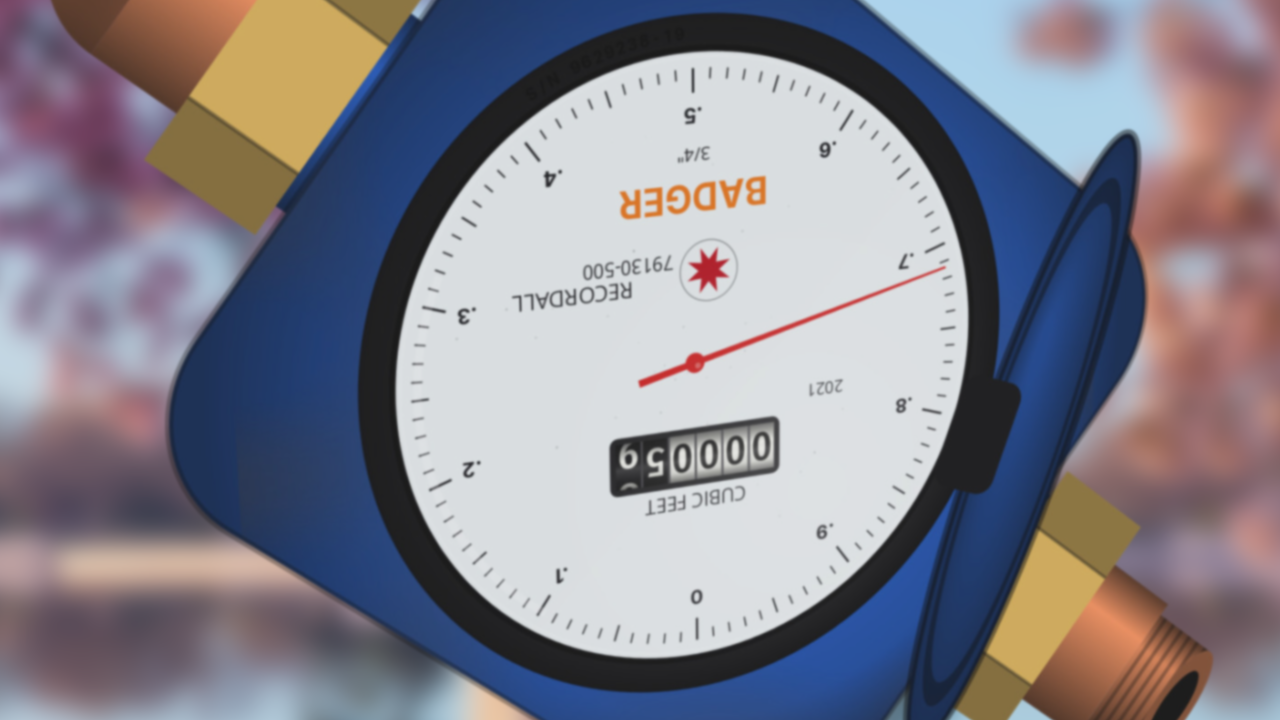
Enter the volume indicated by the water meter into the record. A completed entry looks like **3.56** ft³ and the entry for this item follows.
**58.71** ft³
